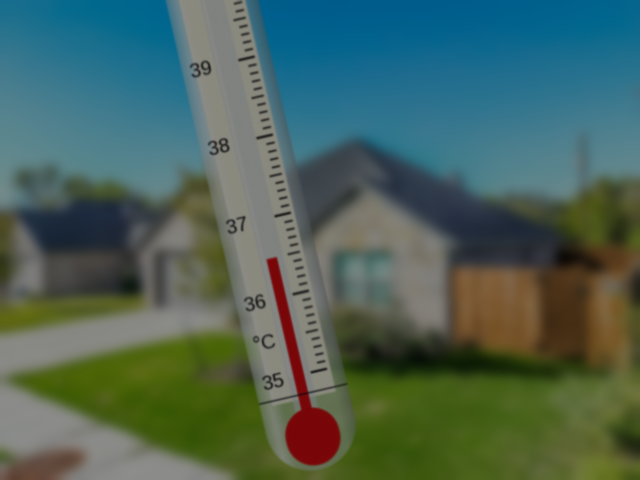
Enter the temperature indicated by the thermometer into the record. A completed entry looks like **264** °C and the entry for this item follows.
**36.5** °C
